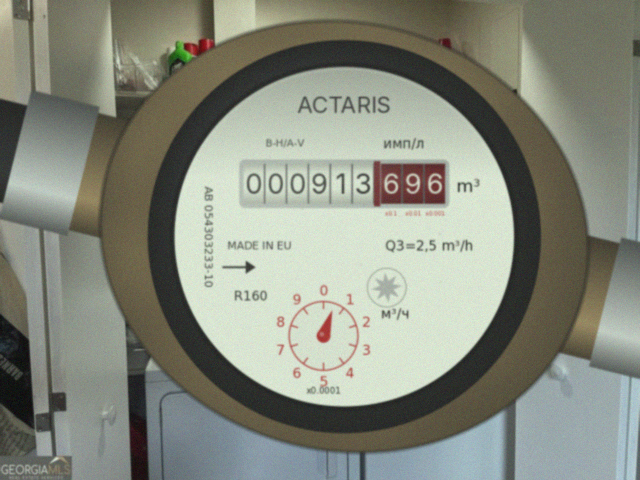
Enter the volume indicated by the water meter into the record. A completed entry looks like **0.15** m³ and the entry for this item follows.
**913.6960** m³
